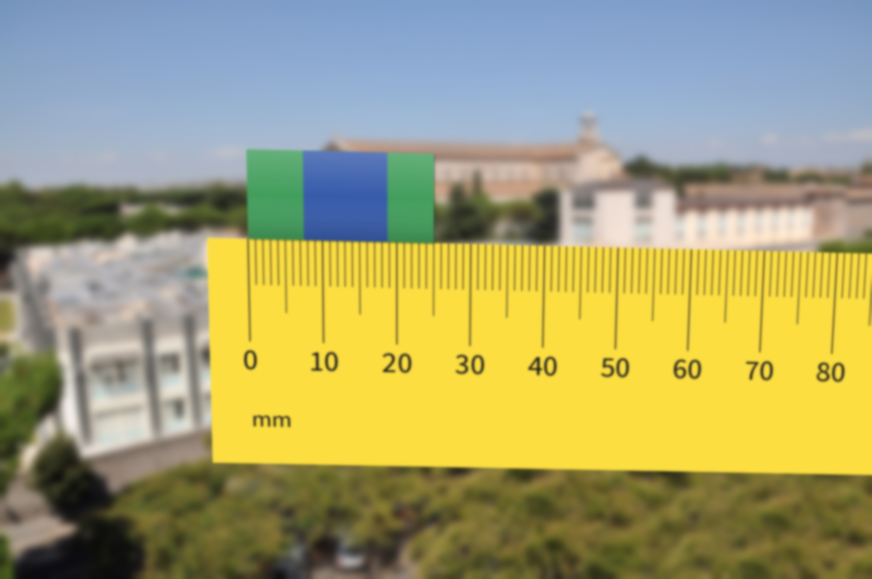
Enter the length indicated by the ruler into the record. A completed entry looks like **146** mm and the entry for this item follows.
**25** mm
